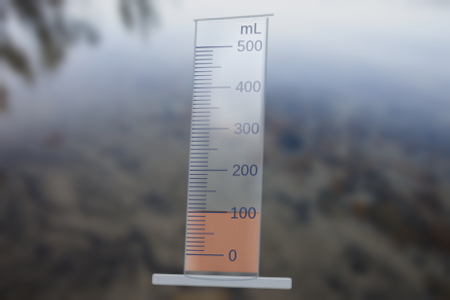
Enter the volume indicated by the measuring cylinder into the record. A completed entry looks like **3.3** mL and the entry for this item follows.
**100** mL
